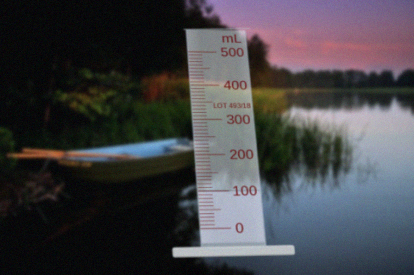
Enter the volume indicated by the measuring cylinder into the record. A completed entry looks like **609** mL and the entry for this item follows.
**100** mL
